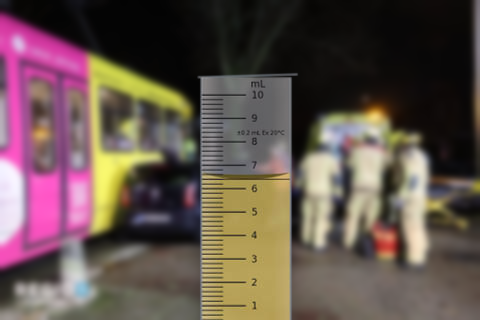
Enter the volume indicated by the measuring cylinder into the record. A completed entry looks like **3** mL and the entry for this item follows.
**6.4** mL
